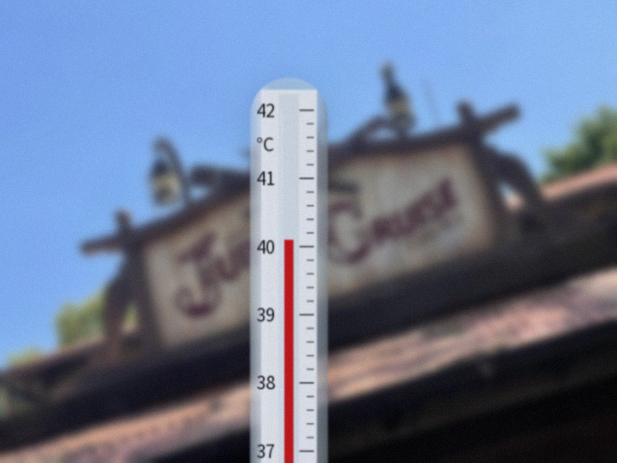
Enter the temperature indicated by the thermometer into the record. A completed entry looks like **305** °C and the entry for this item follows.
**40.1** °C
